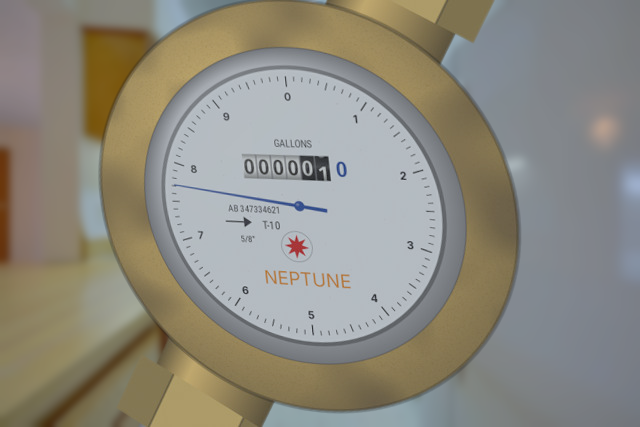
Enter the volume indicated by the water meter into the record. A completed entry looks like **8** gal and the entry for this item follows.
**7.7** gal
